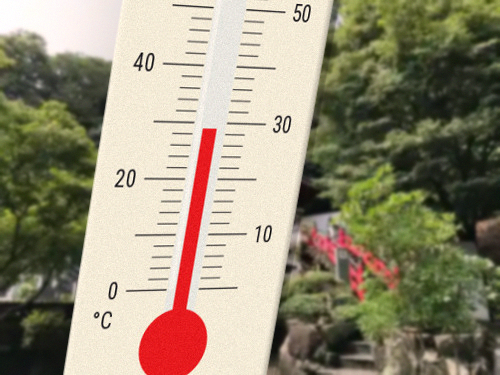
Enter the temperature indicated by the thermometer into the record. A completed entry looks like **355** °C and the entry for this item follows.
**29** °C
